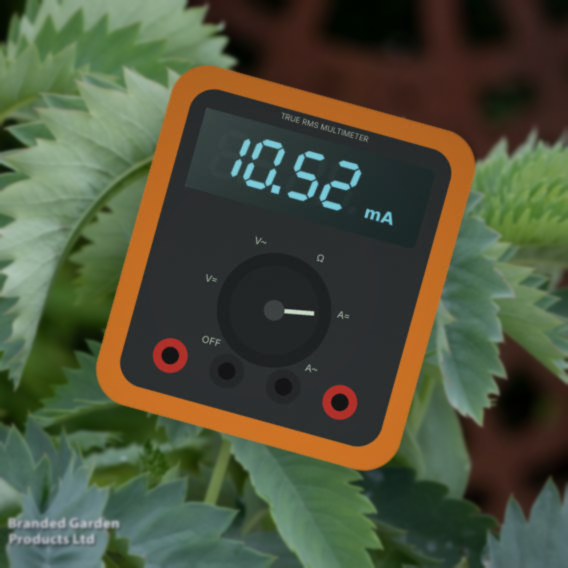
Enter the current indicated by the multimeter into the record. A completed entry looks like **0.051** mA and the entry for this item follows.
**10.52** mA
